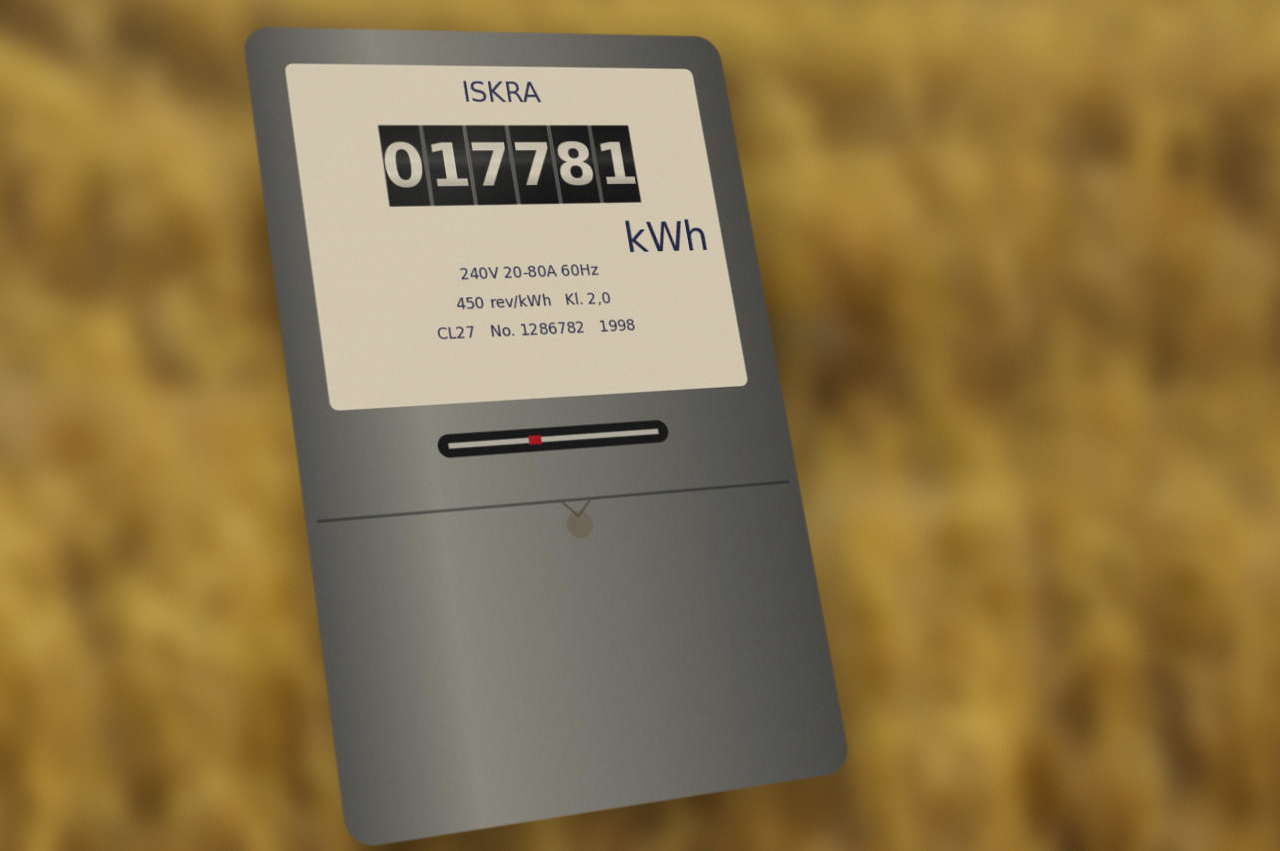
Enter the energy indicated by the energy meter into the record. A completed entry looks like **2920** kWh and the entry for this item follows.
**17781** kWh
